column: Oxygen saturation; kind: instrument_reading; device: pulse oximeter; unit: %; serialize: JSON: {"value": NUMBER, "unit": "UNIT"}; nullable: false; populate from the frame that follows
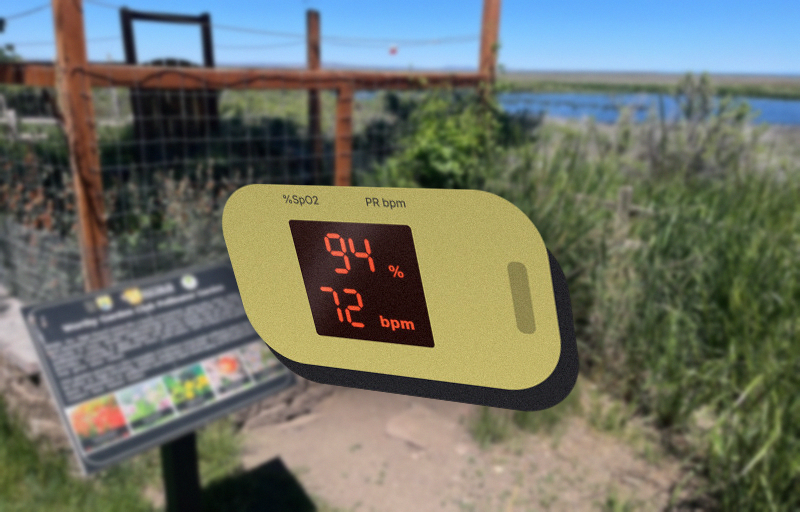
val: {"value": 94, "unit": "%"}
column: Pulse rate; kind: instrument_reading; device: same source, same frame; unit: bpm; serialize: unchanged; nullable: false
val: {"value": 72, "unit": "bpm"}
